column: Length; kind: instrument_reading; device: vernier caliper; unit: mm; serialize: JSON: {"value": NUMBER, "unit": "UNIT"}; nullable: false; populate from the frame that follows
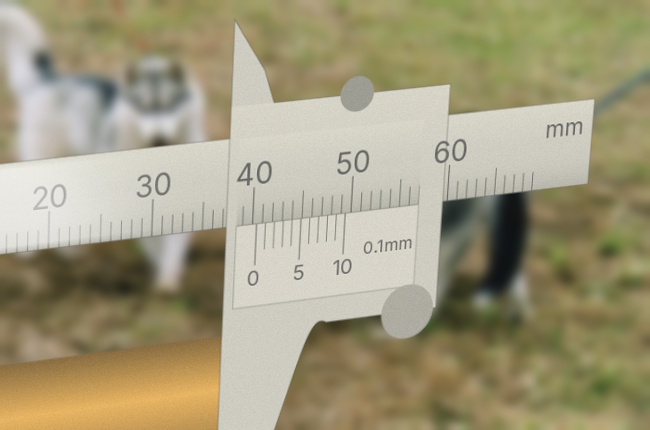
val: {"value": 40.4, "unit": "mm"}
